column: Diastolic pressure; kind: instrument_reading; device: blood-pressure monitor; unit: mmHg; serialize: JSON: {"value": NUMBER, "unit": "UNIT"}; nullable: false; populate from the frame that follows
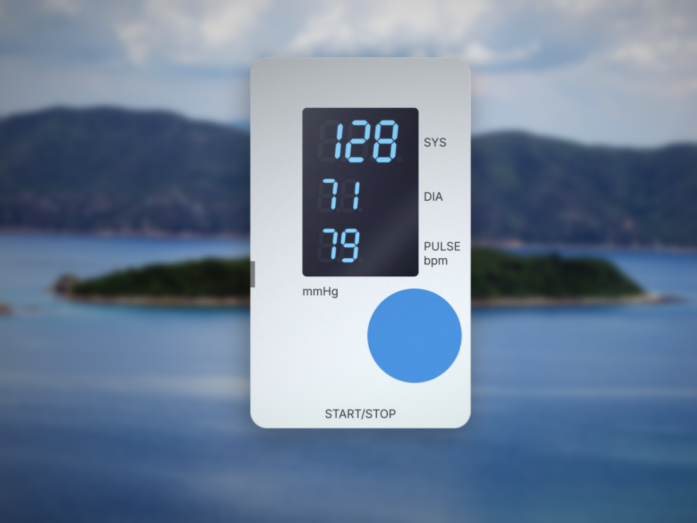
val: {"value": 71, "unit": "mmHg"}
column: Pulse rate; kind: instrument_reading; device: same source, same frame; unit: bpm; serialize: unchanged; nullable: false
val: {"value": 79, "unit": "bpm"}
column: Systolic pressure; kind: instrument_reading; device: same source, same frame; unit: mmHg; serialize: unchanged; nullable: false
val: {"value": 128, "unit": "mmHg"}
